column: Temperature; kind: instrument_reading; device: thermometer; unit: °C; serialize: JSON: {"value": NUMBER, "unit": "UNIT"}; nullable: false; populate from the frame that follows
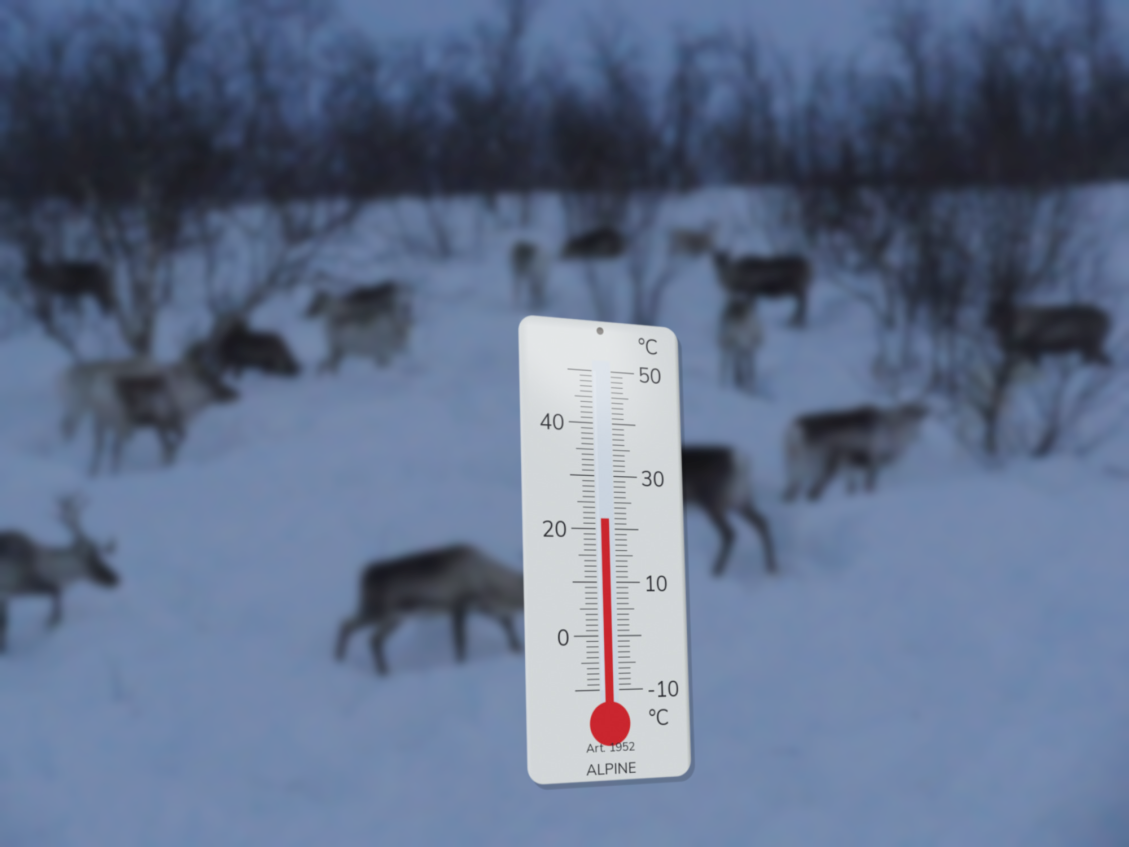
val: {"value": 22, "unit": "°C"}
